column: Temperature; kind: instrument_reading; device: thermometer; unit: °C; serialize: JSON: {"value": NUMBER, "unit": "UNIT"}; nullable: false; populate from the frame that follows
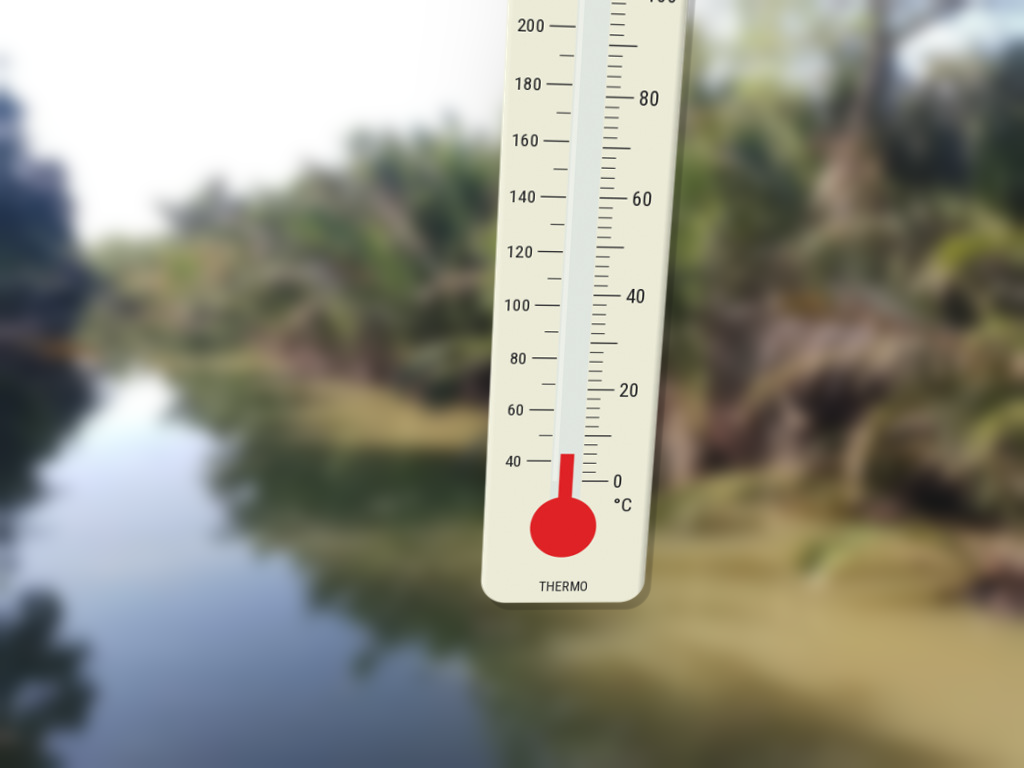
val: {"value": 6, "unit": "°C"}
